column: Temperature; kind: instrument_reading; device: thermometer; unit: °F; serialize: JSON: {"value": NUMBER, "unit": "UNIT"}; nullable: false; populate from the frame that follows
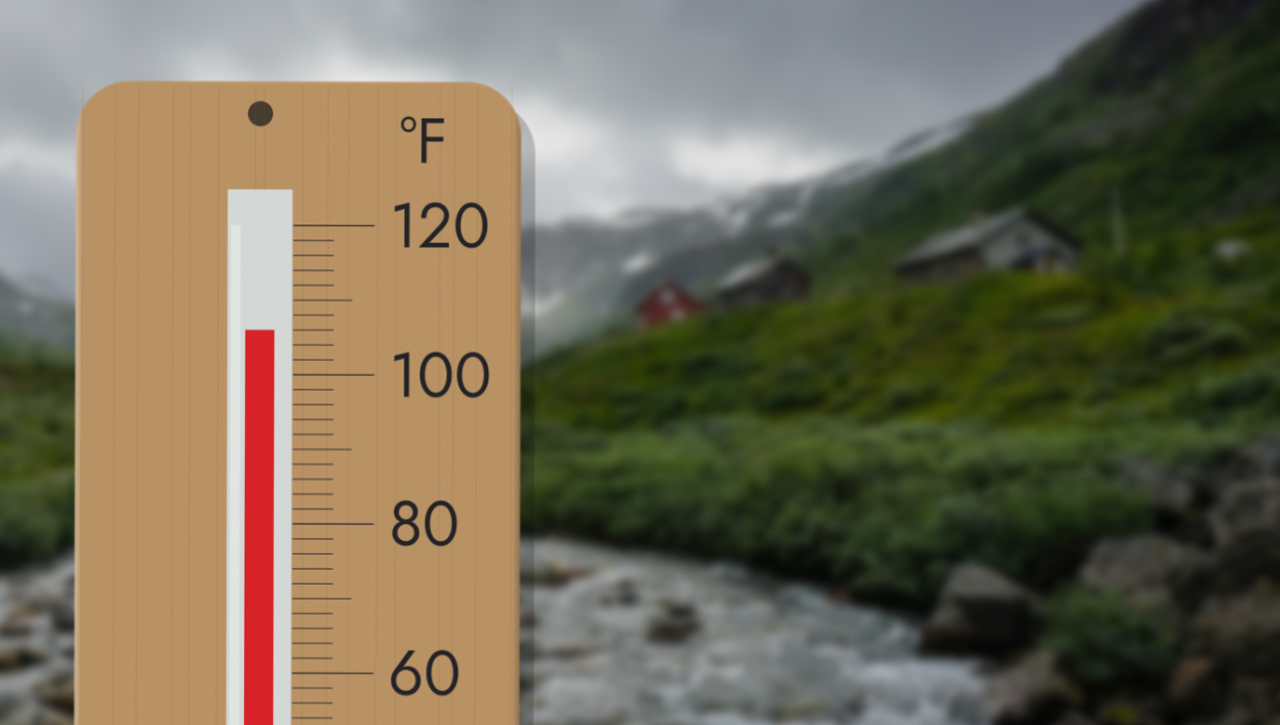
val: {"value": 106, "unit": "°F"}
